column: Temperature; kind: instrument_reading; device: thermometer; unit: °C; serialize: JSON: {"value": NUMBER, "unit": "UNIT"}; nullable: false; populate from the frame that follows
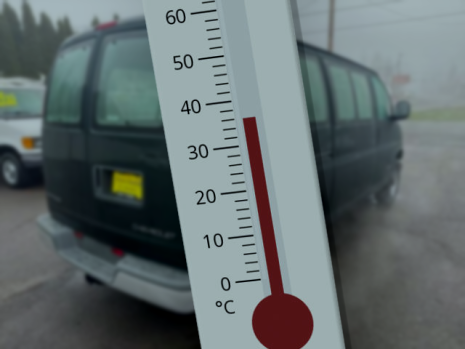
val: {"value": 36, "unit": "°C"}
